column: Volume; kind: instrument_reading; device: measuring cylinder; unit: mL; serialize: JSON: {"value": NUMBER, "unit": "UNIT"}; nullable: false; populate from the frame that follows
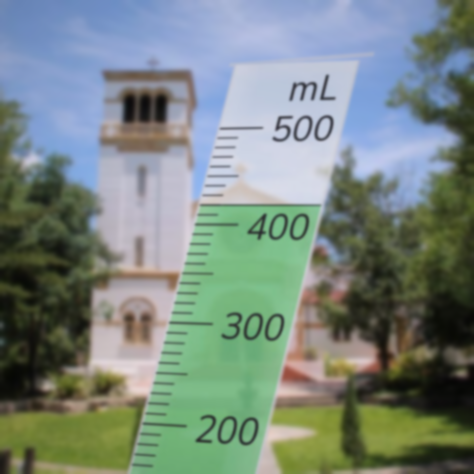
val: {"value": 420, "unit": "mL"}
